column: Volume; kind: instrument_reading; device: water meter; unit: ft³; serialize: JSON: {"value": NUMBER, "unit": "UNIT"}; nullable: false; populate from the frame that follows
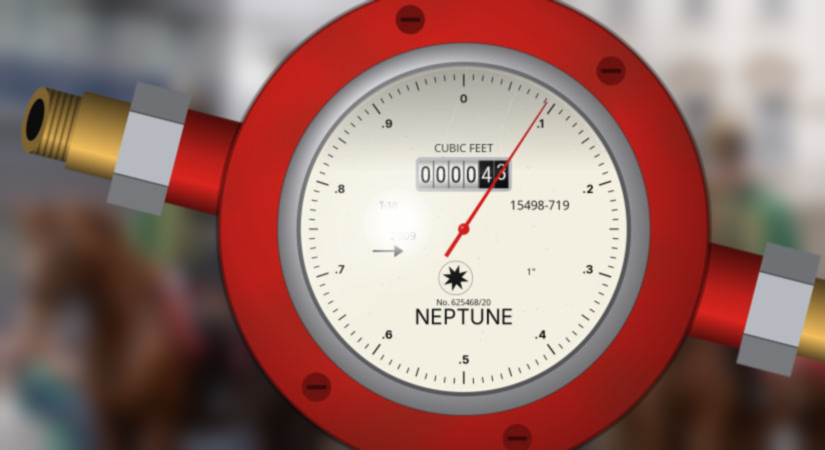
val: {"value": 43.09, "unit": "ft³"}
